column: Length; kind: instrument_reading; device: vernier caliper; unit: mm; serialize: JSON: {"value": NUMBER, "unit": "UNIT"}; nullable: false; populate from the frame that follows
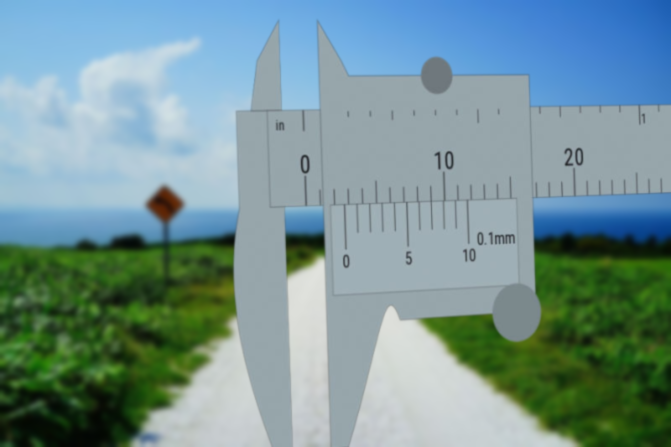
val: {"value": 2.7, "unit": "mm"}
